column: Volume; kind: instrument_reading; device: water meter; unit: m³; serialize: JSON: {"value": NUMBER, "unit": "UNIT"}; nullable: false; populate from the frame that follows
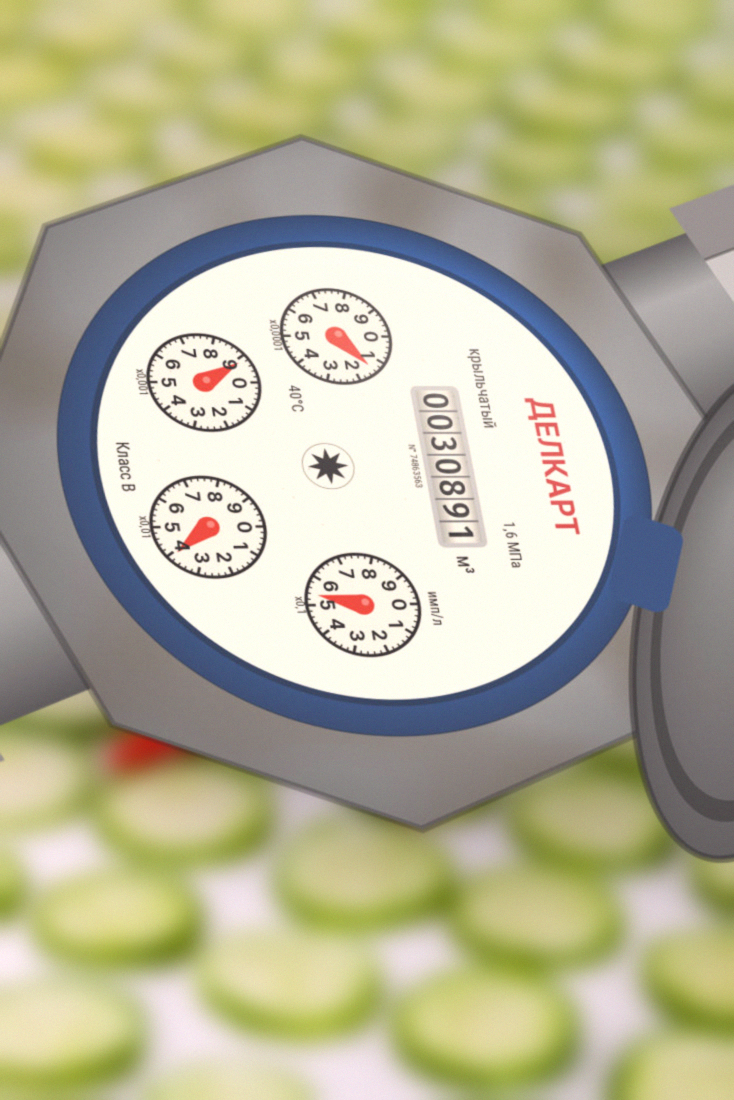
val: {"value": 30891.5391, "unit": "m³"}
